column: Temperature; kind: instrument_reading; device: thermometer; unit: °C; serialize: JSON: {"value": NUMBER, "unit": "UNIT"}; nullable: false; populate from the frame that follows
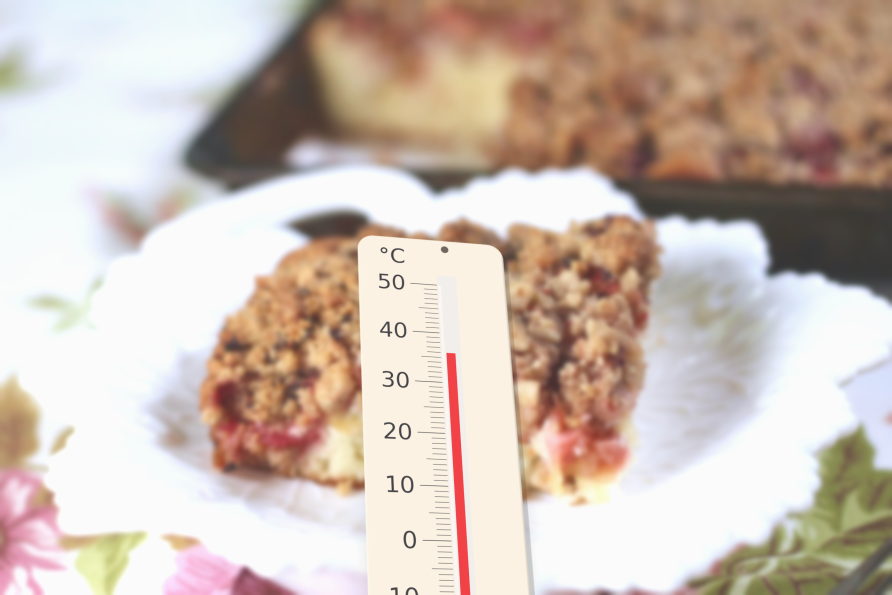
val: {"value": 36, "unit": "°C"}
